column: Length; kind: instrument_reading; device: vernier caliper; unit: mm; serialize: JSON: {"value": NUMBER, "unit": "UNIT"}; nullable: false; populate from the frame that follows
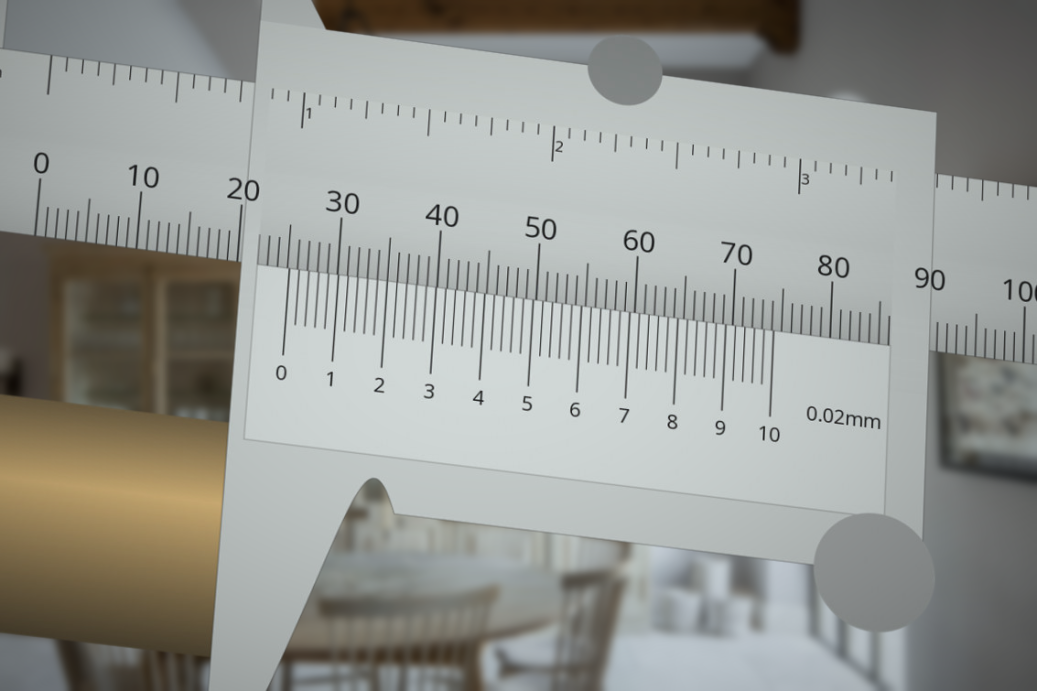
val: {"value": 25.2, "unit": "mm"}
